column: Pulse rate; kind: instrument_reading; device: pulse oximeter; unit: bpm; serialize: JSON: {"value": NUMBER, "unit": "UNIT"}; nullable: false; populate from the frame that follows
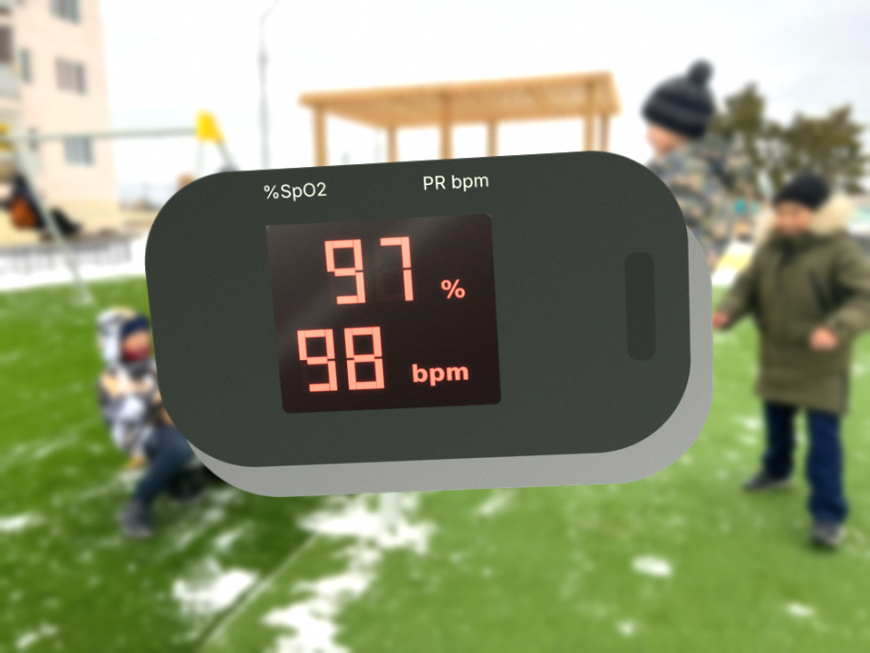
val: {"value": 98, "unit": "bpm"}
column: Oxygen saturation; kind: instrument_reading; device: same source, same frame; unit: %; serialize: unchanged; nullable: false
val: {"value": 97, "unit": "%"}
